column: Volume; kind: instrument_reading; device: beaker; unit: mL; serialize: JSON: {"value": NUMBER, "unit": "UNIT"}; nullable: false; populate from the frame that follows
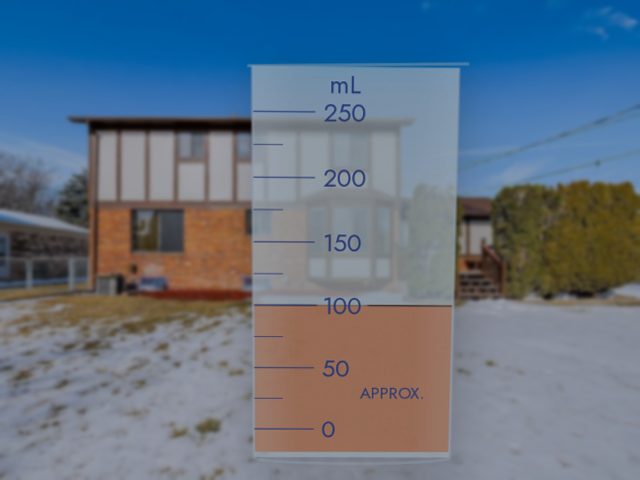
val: {"value": 100, "unit": "mL"}
